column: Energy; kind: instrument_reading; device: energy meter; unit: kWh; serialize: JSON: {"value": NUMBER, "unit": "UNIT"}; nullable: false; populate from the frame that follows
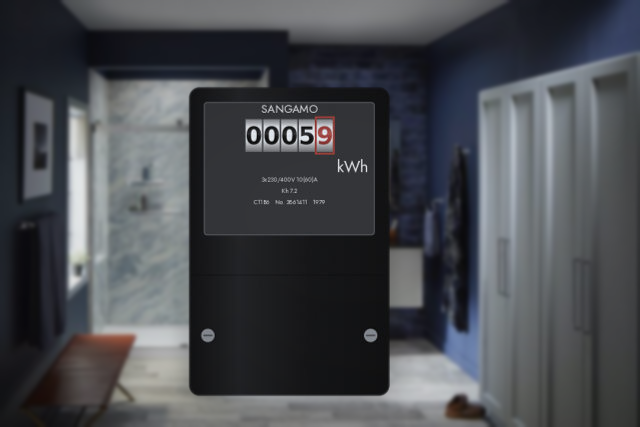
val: {"value": 5.9, "unit": "kWh"}
